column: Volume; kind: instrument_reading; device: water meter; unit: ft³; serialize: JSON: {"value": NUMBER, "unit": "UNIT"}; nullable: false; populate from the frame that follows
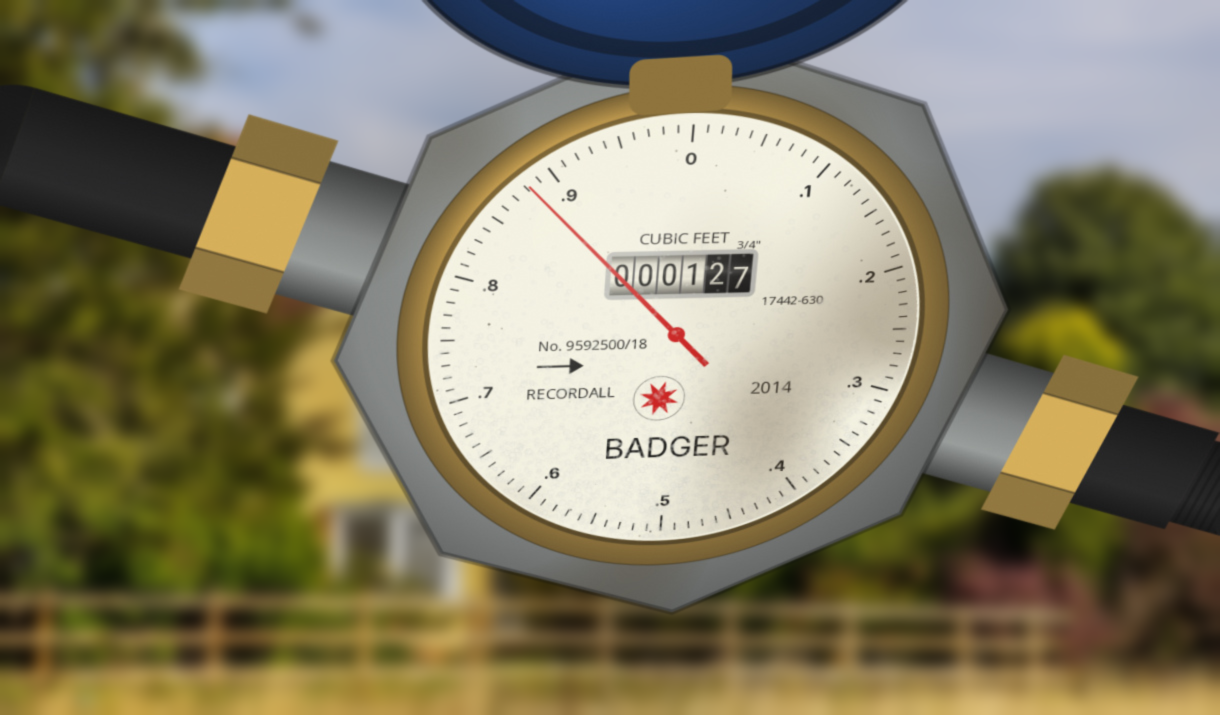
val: {"value": 126.88, "unit": "ft³"}
